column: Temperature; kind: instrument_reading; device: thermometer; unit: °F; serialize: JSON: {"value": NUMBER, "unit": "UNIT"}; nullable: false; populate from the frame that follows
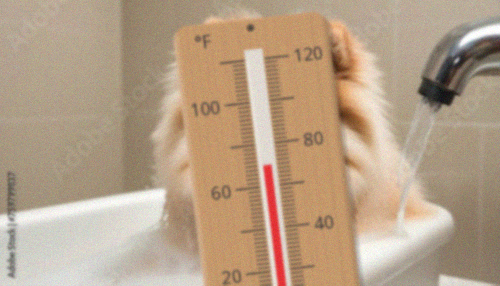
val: {"value": 70, "unit": "°F"}
